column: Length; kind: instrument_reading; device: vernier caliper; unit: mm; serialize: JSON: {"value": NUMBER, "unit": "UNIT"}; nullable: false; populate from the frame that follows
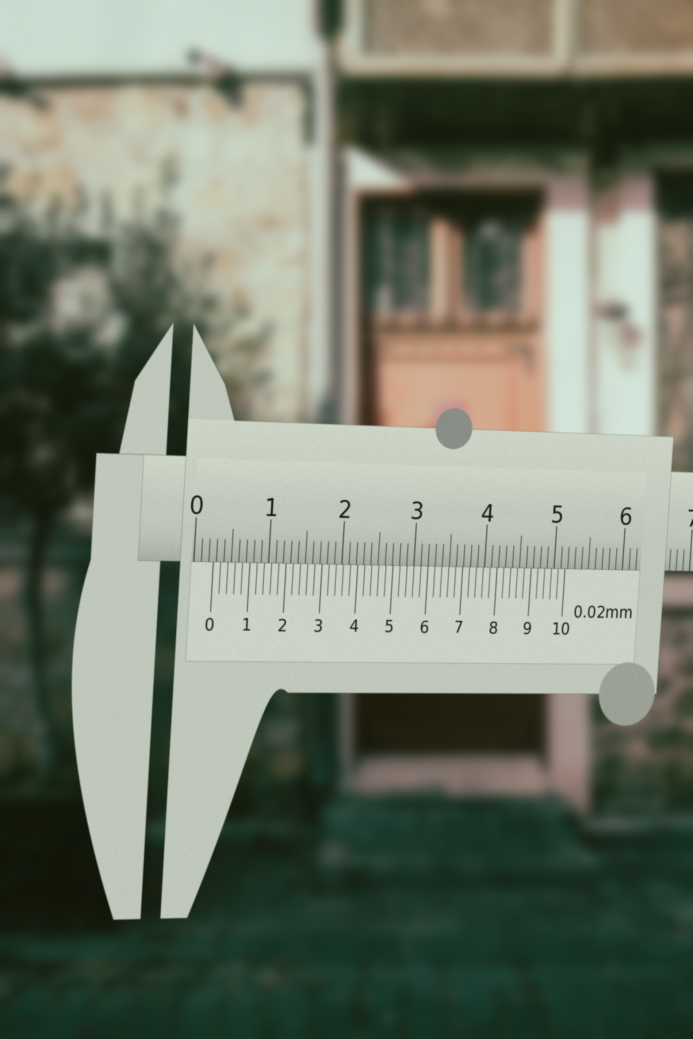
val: {"value": 2.6, "unit": "mm"}
